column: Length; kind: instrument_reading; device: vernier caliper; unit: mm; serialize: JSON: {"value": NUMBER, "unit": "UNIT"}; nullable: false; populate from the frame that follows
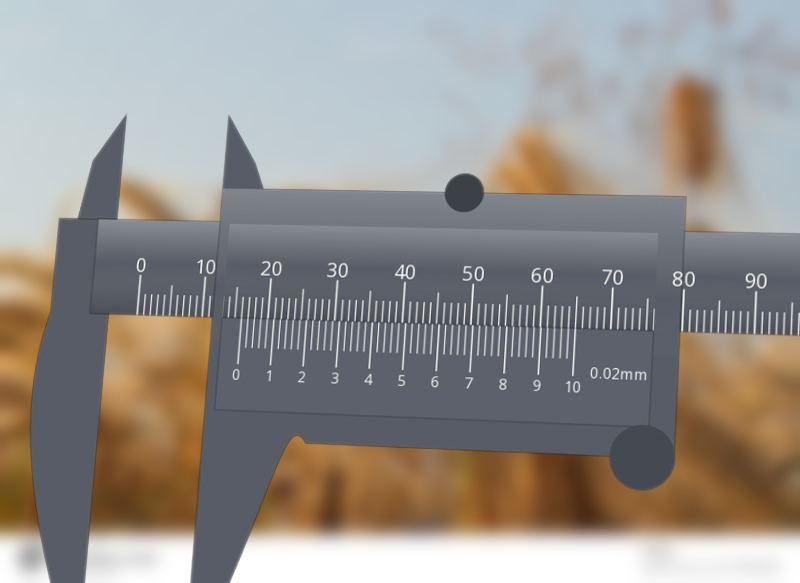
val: {"value": 16.0, "unit": "mm"}
